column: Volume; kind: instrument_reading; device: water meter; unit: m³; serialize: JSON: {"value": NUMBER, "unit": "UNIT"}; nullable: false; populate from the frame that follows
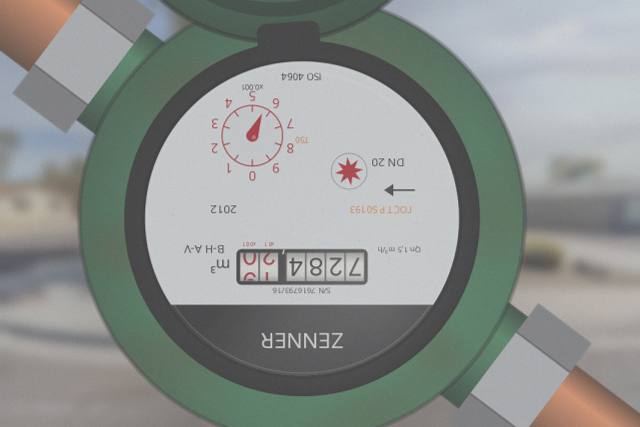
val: {"value": 7284.195, "unit": "m³"}
